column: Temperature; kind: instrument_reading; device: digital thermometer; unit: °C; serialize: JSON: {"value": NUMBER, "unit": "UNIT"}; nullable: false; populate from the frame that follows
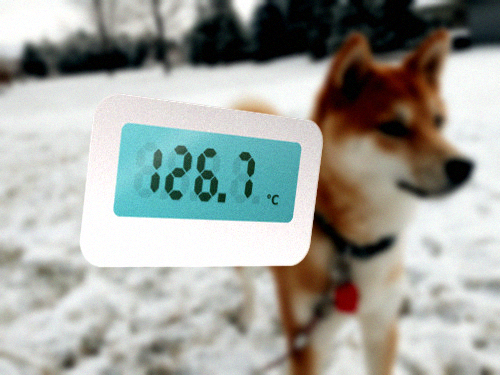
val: {"value": 126.7, "unit": "°C"}
